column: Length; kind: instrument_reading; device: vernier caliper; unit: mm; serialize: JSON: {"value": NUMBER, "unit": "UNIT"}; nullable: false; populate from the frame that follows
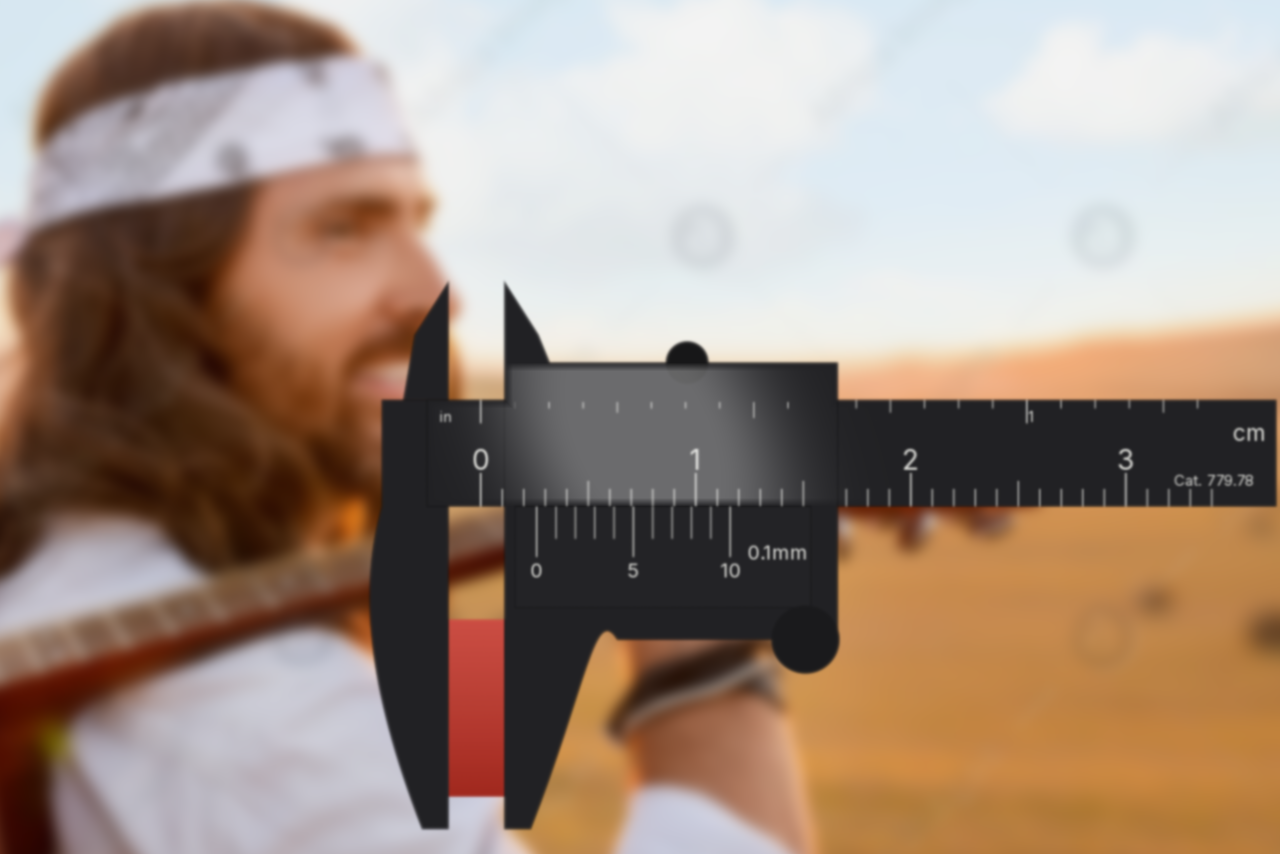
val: {"value": 2.6, "unit": "mm"}
